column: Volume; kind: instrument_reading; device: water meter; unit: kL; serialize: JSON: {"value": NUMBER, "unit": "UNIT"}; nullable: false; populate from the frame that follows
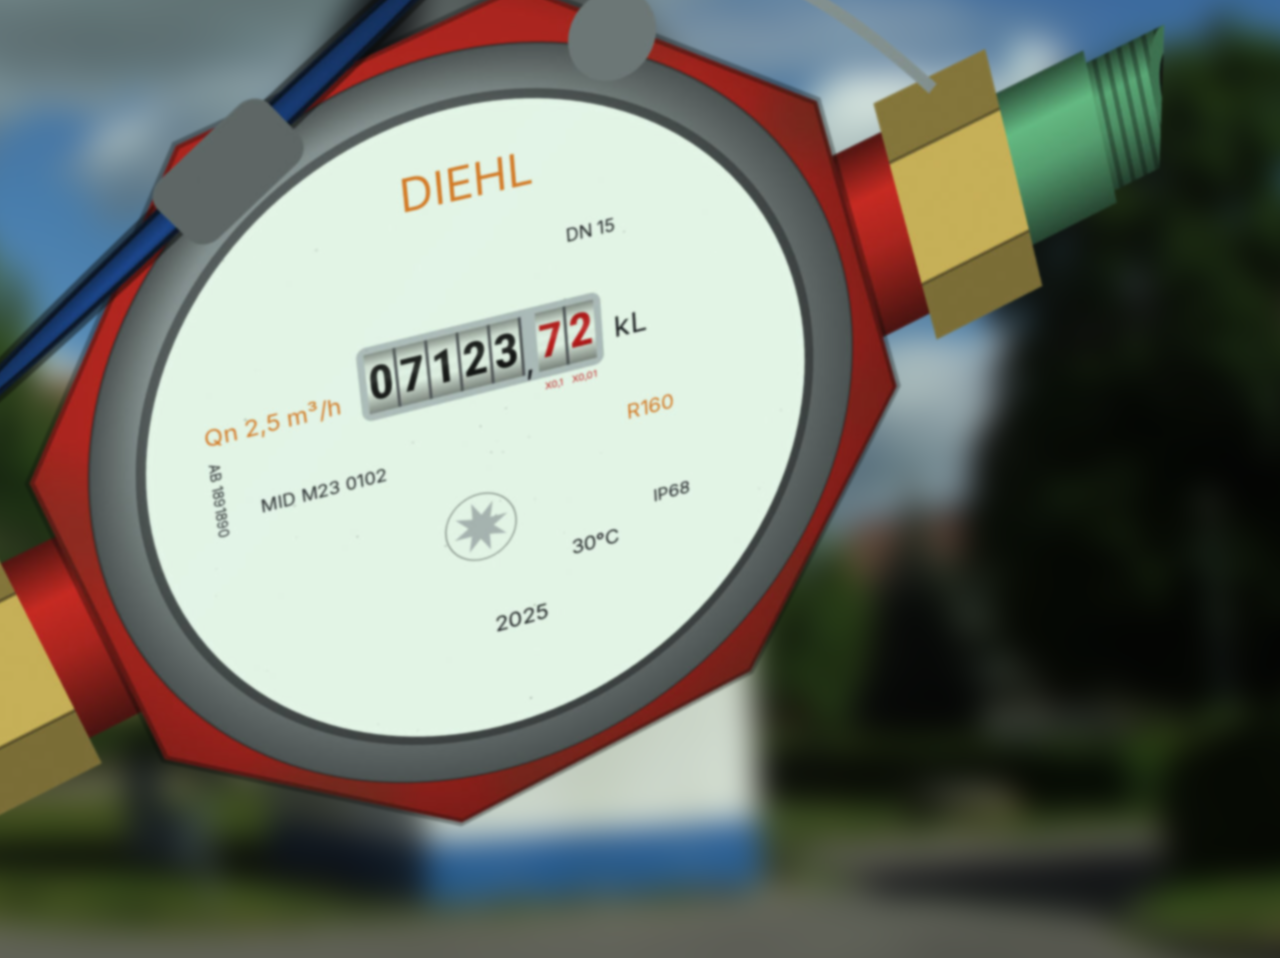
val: {"value": 7123.72, "unit": "kL"}
